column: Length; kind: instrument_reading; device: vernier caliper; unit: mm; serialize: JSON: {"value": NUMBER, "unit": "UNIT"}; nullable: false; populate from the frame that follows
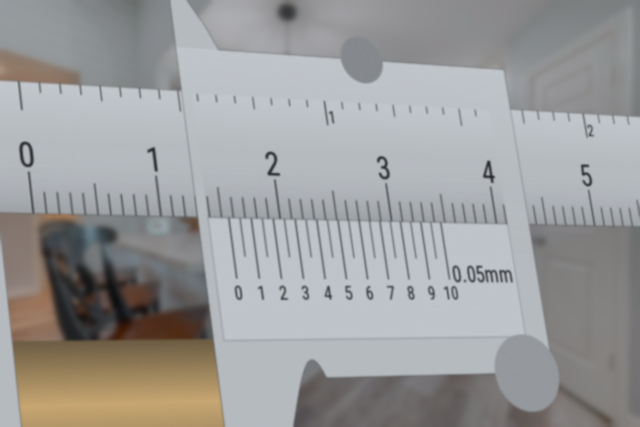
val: {"value": 15.6, "unit": "mm"}
